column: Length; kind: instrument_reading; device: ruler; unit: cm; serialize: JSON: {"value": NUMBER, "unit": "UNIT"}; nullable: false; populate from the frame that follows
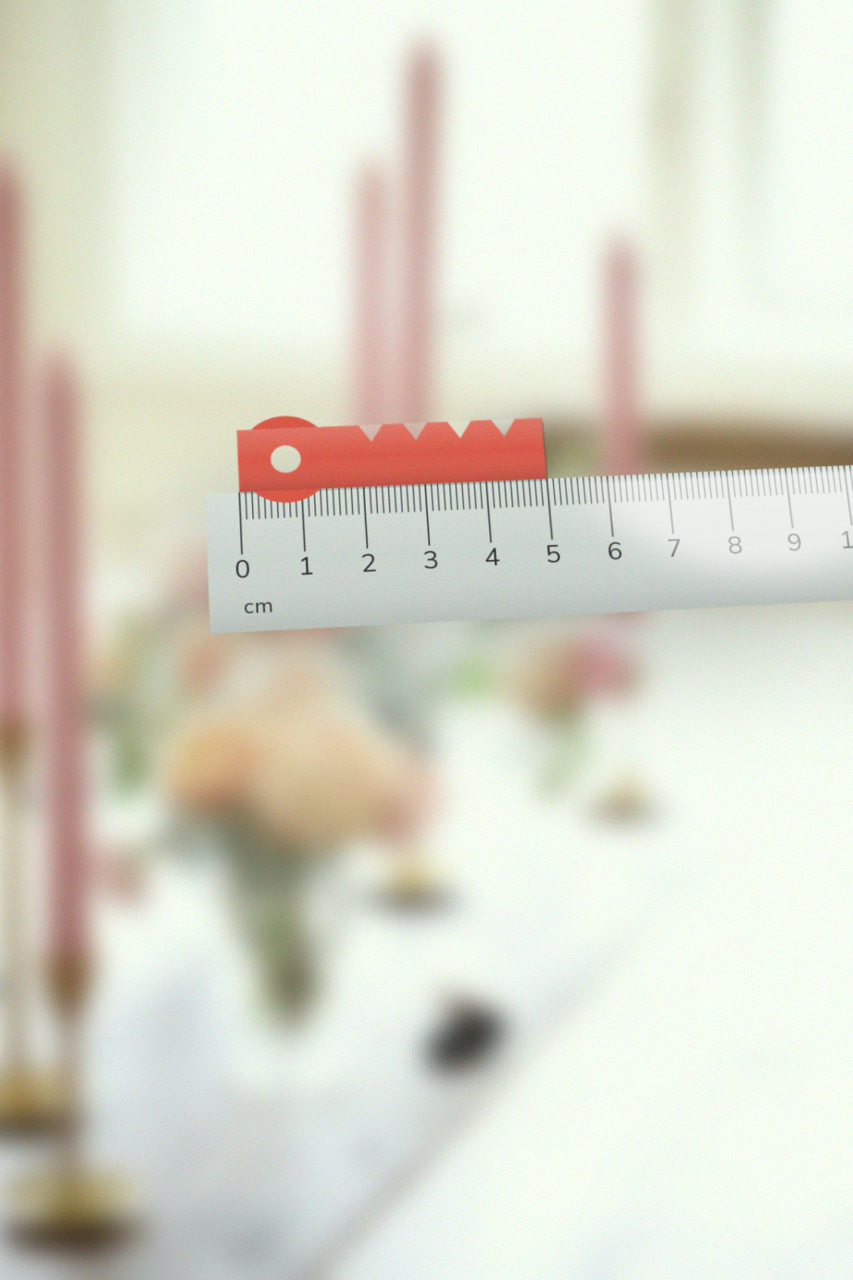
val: {"value": 5, "unit": "cm"}
